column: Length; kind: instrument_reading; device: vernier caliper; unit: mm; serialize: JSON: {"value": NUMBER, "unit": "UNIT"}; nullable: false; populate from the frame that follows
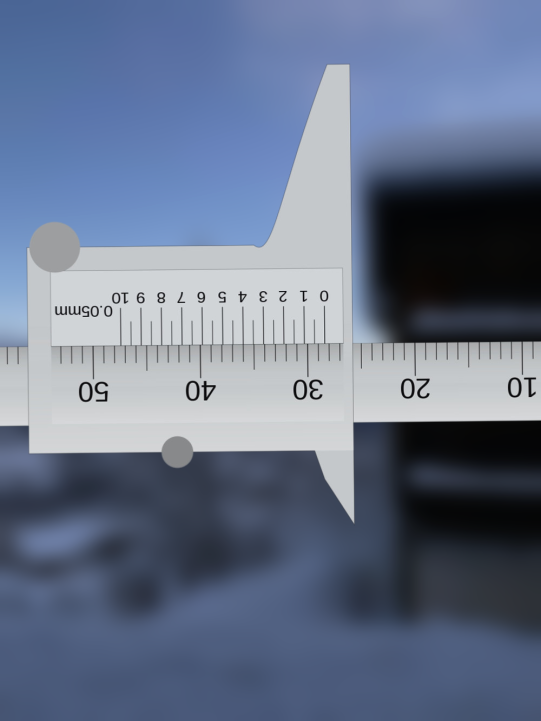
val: {"value": 28.4, "unit": "mm"}
